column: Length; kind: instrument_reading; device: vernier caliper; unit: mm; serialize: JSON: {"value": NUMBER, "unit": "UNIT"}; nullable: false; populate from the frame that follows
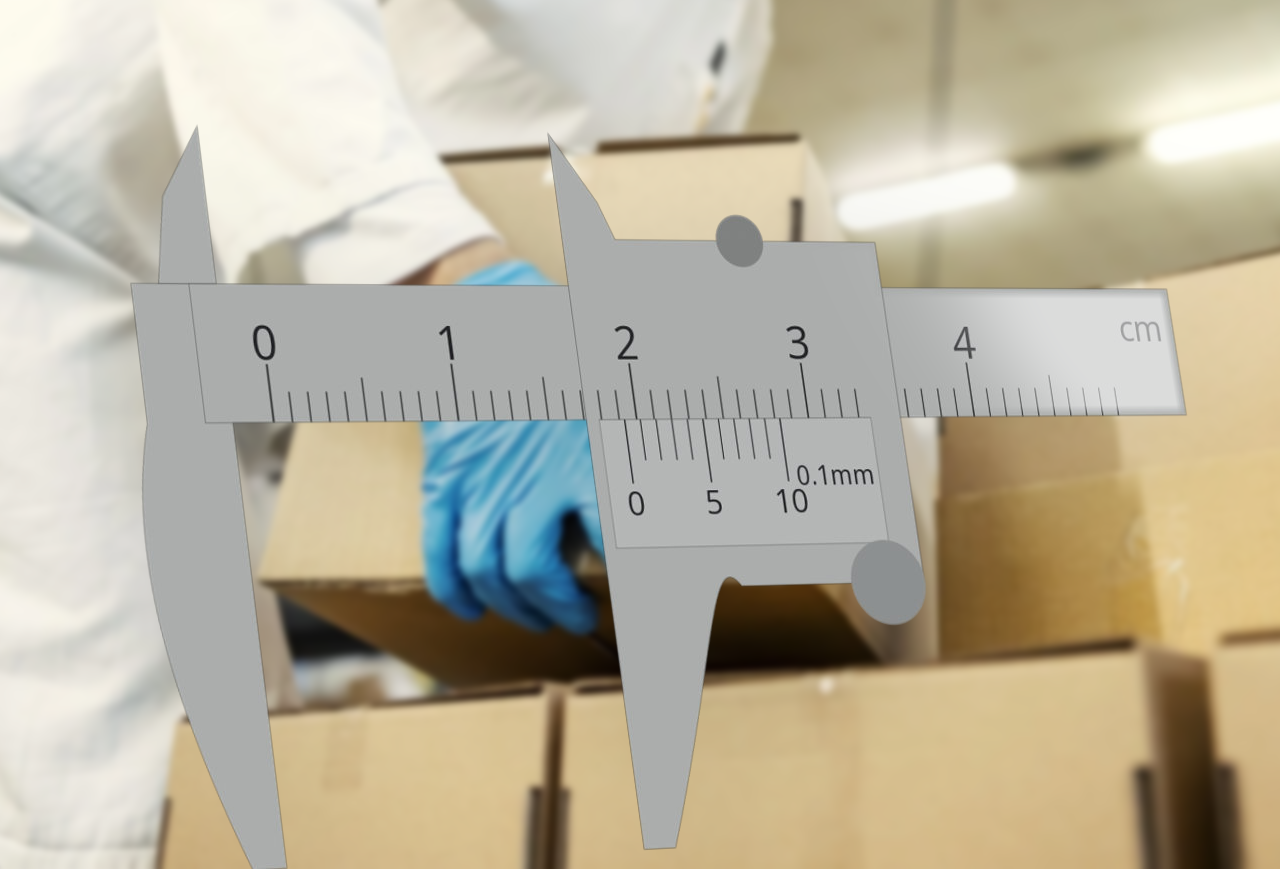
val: {"value": 19.3, "unit": "mm"}
